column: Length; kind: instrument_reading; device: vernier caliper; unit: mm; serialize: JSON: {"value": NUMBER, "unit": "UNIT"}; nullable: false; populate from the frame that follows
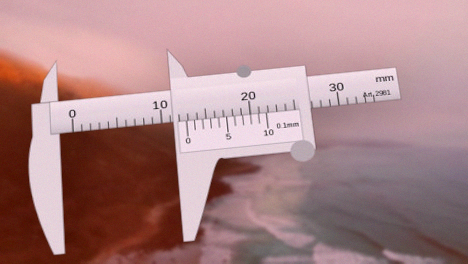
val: {"value": 12.8, "unit": "mm"}
